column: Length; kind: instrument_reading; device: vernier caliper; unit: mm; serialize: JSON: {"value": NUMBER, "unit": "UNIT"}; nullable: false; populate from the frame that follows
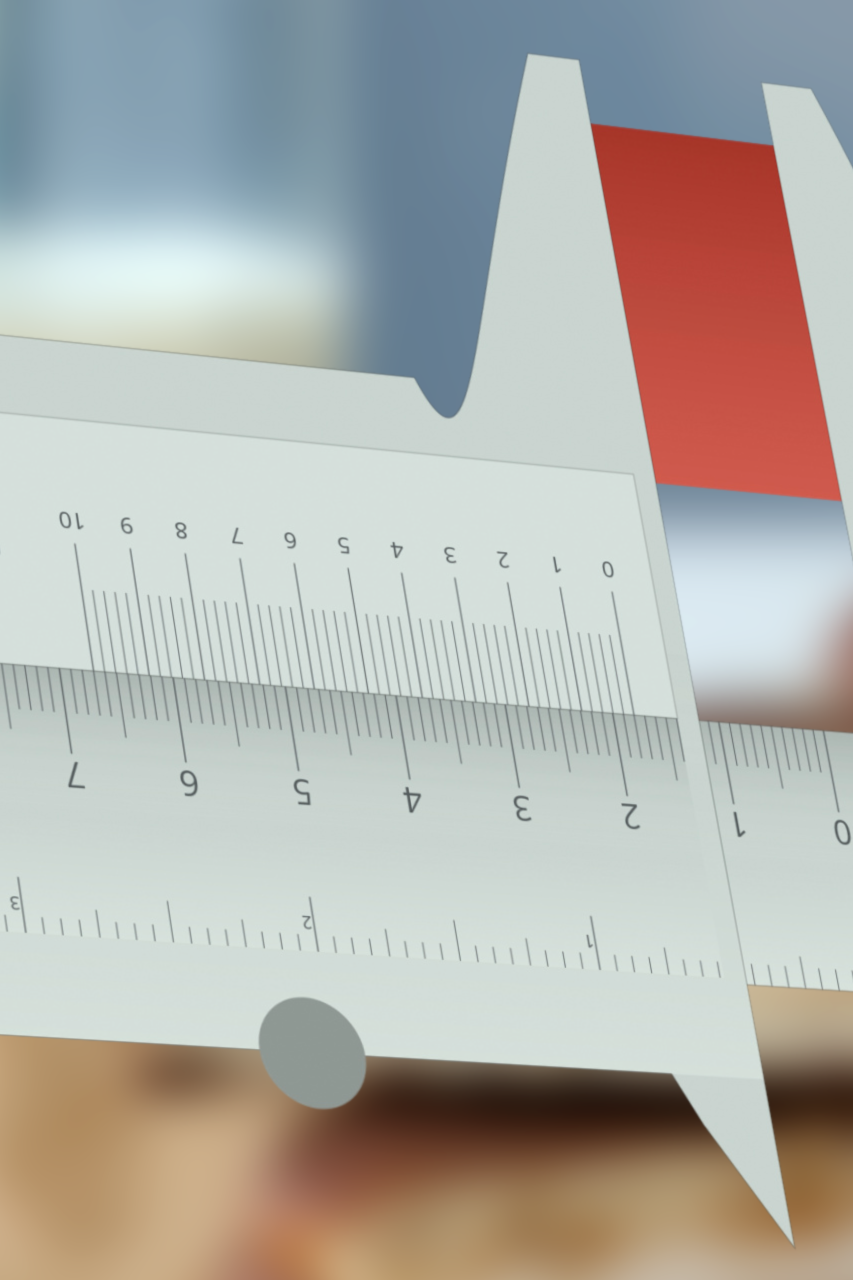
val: {"value": 18.0, "unit": "mm"}
